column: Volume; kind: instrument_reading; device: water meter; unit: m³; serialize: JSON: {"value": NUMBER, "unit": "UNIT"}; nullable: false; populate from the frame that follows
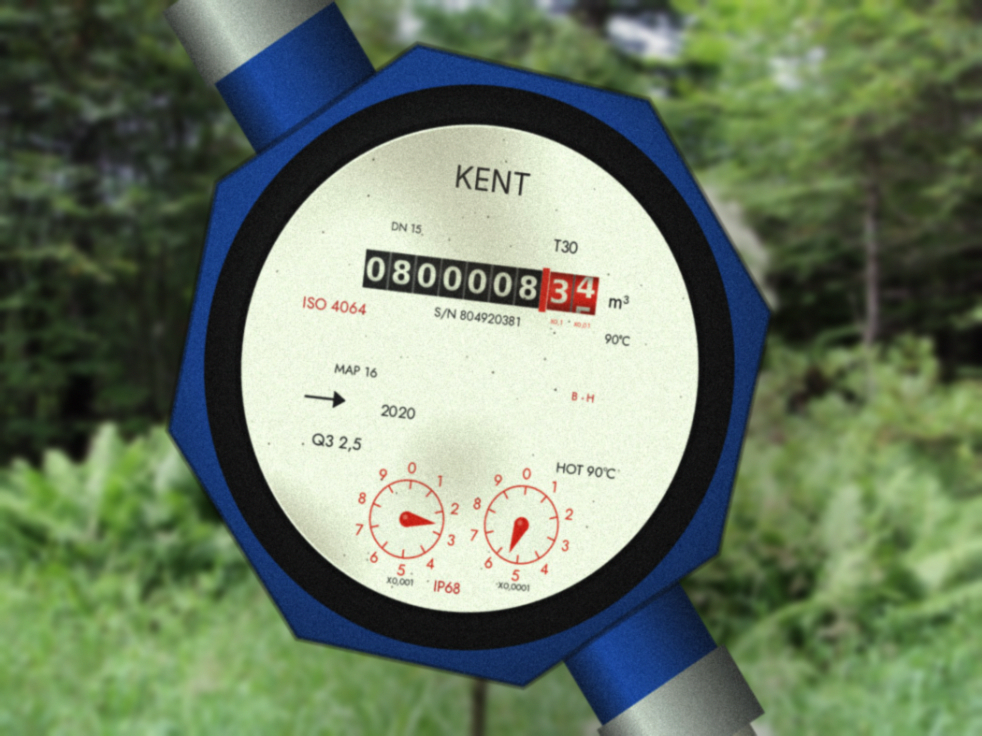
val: {"value": 800008.3425, "unit": "m³"}
